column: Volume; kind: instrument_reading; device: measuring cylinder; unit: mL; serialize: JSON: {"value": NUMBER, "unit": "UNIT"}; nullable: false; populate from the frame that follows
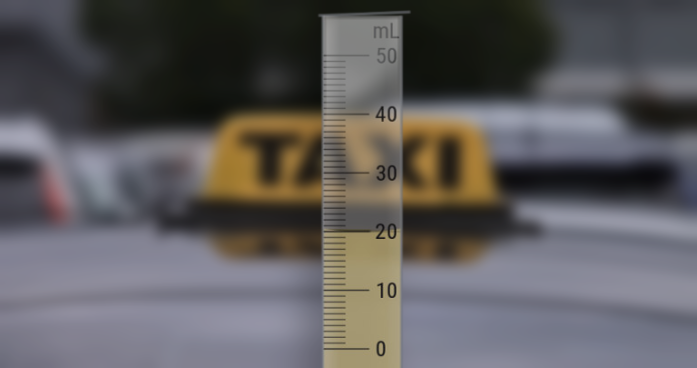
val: {"value": 20, "unit": "mL"}
